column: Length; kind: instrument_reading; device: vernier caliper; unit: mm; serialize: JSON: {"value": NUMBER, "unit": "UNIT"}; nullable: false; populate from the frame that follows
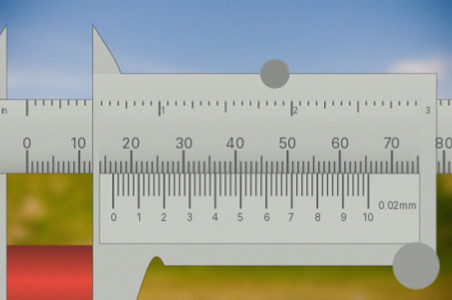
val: {"value": 16.5, "unit": "mm"}
